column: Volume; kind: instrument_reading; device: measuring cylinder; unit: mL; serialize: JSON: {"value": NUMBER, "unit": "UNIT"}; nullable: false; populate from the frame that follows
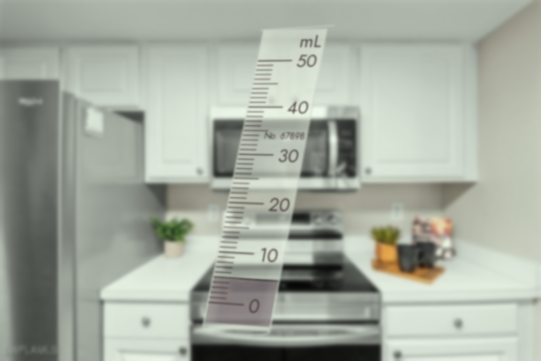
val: {"value": 5, "unit": "mL"}
